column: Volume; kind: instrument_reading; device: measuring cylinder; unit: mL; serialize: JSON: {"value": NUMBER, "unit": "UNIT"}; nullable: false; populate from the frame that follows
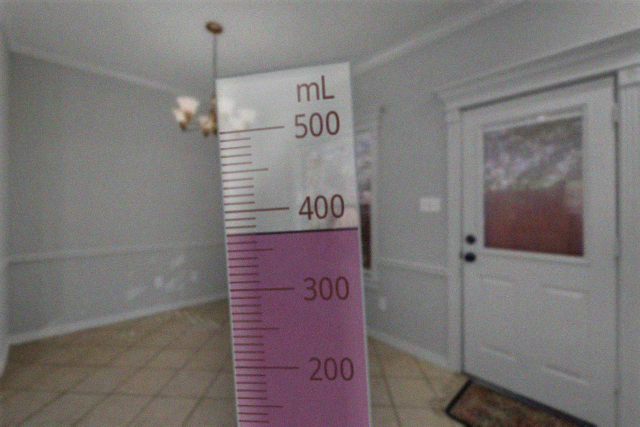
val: {"value": 370, "unit": "mL"}
